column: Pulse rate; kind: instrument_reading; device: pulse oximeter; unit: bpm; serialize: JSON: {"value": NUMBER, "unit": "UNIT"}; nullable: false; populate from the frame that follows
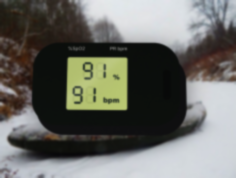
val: {"value": 91, "unit": "bpm"}
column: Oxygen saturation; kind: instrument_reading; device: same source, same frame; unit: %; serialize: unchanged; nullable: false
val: {"value": 91, "unit": "%"}
